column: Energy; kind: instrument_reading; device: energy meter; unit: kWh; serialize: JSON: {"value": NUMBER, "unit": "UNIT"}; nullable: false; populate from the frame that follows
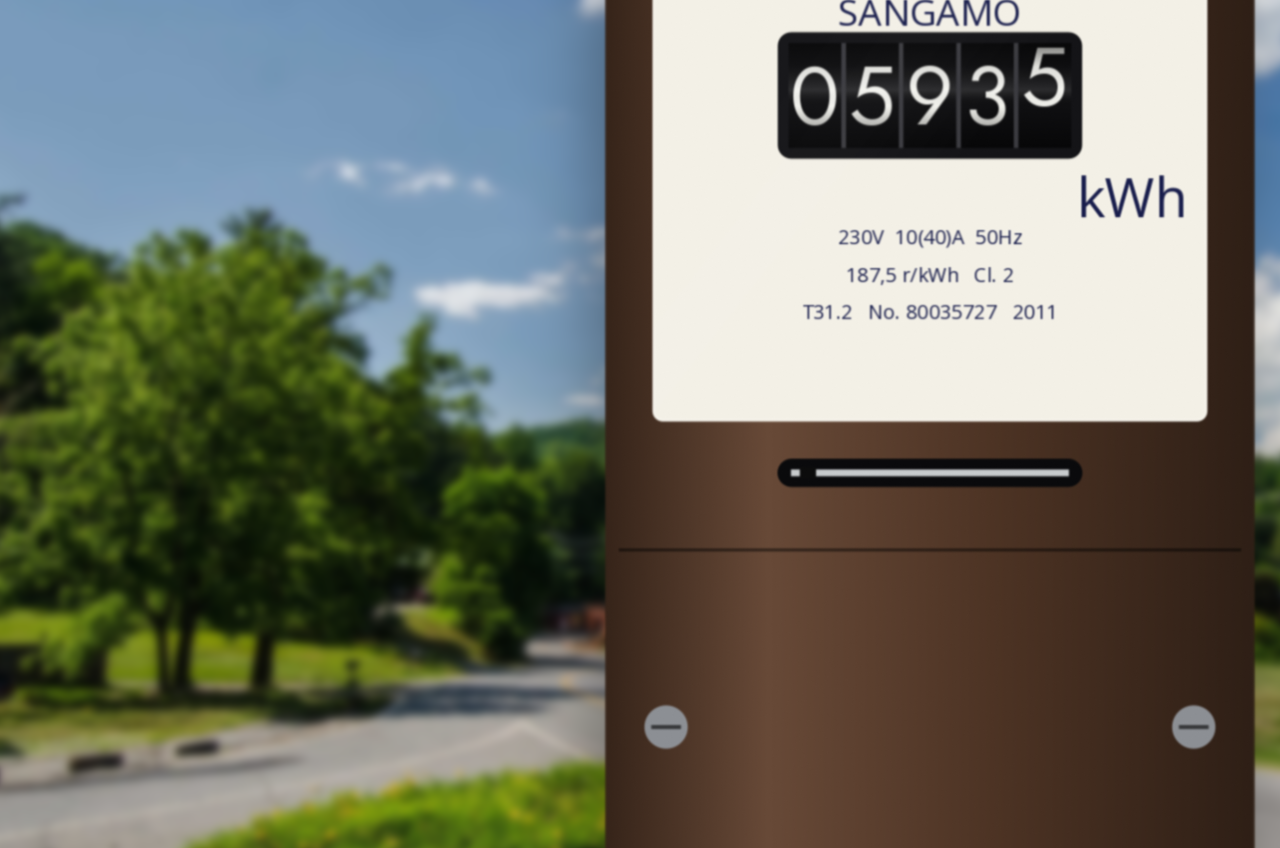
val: {"value": 5935, "unit": "kWh"}
